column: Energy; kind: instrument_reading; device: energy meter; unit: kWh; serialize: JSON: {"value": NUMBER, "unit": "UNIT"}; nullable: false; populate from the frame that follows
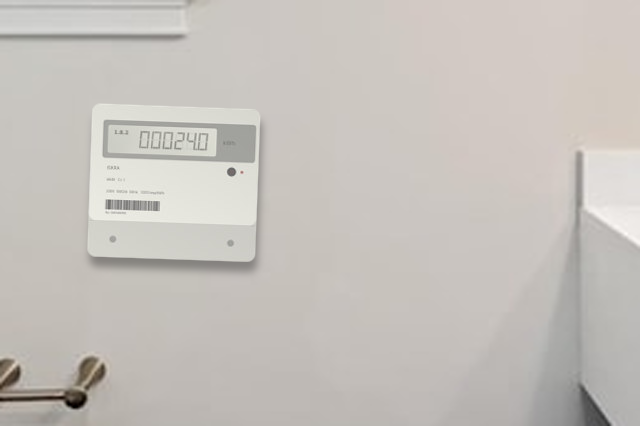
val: {"value": 24.0, "unit": "kWh"}
